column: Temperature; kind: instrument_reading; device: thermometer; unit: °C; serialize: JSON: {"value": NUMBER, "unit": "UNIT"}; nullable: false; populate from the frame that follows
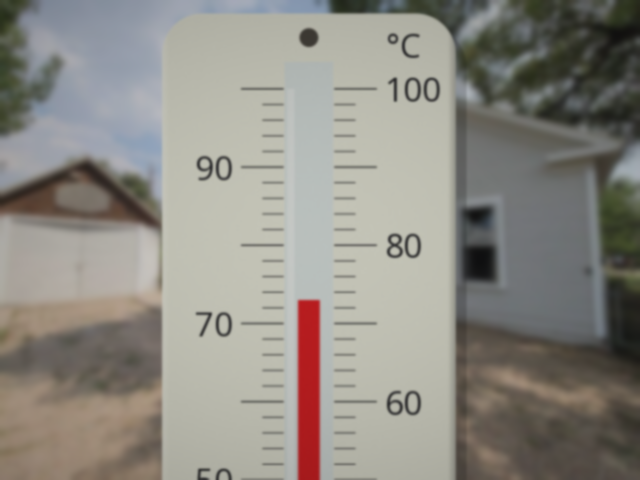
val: {"value": 73, "unit": "°C"}
